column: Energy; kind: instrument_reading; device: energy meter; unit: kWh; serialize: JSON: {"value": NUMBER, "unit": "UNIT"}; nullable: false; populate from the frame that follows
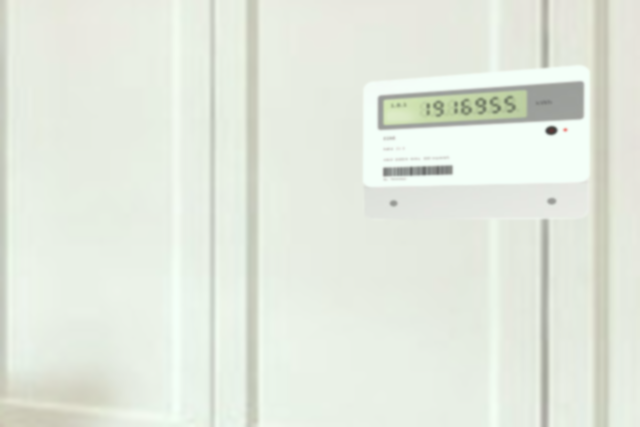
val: {"value": 1916955, "unit": "kWh"}
